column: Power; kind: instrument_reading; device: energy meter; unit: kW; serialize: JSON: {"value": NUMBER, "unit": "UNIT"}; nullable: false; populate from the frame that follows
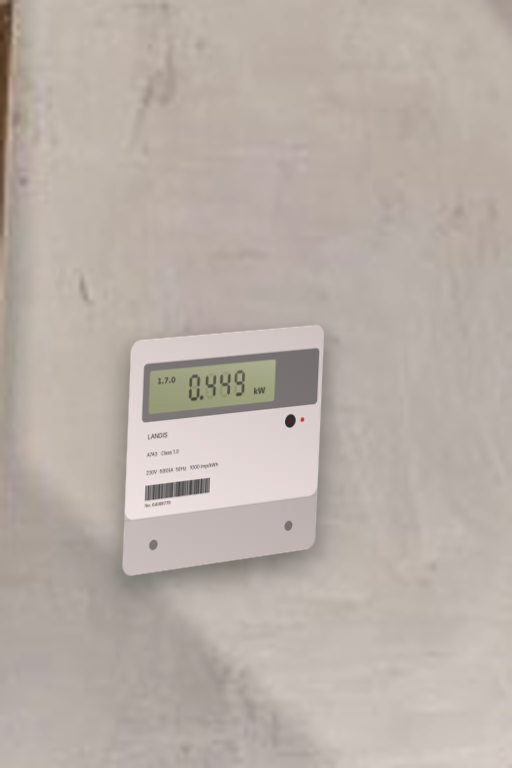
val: {"value": 0.449, "unit": "kW"}
